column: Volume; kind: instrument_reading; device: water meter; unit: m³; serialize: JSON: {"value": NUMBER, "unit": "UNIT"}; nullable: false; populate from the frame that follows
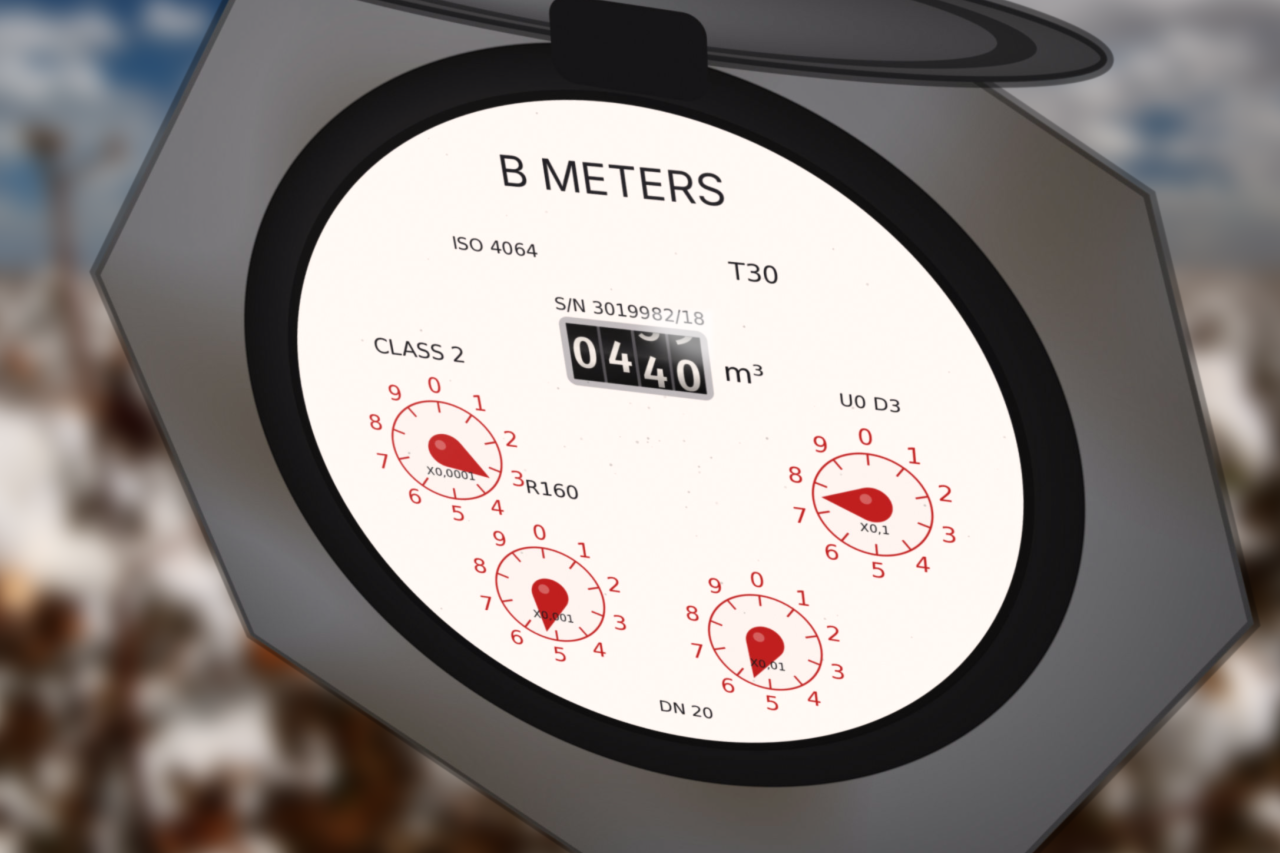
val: {"value": 439.7553, "unit": "m³"}
